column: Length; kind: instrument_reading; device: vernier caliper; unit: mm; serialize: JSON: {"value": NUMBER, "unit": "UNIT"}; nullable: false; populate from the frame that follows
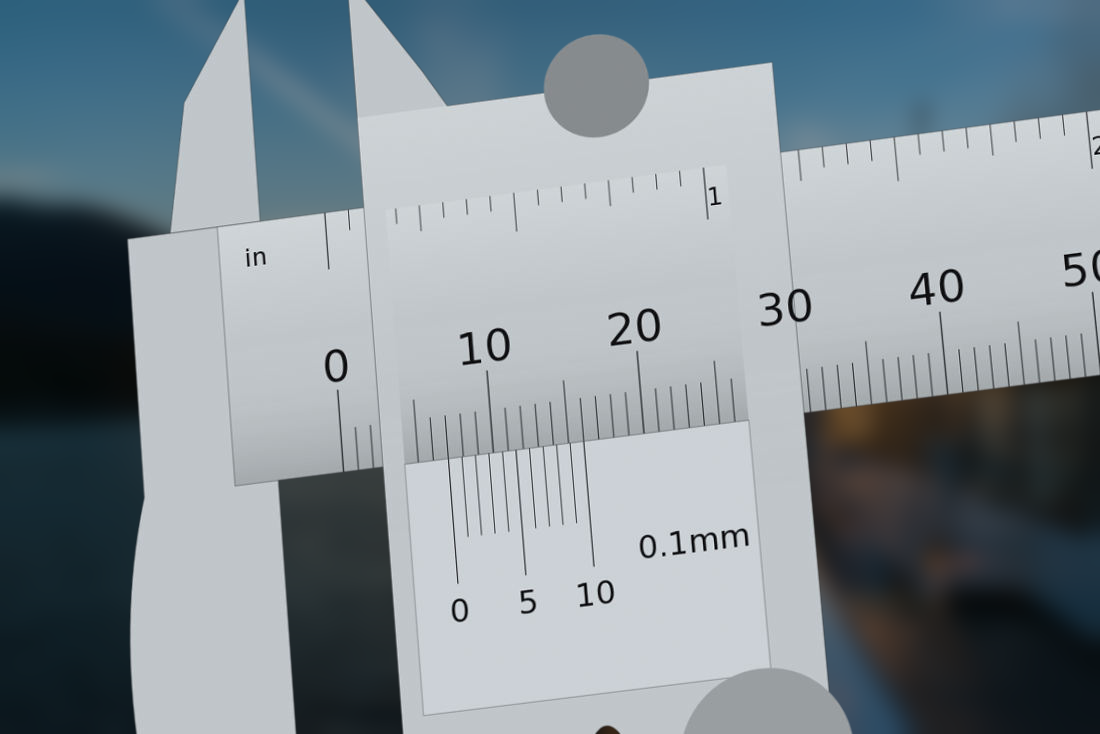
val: {"value": 7.0, "unit": "mm"}
